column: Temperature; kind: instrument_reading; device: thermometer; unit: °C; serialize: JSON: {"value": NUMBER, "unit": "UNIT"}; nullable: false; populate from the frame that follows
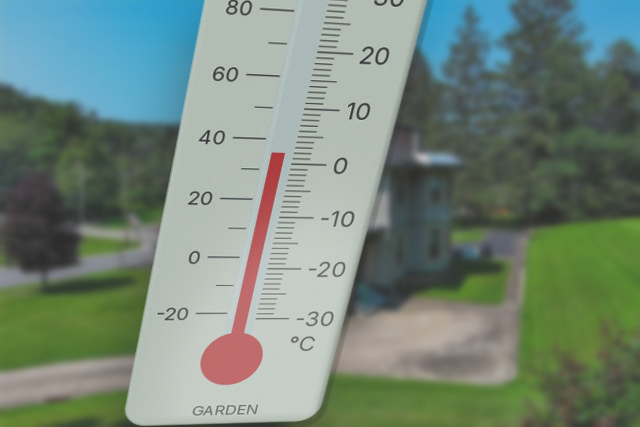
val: {"value": 2, "unit": "°C"}
